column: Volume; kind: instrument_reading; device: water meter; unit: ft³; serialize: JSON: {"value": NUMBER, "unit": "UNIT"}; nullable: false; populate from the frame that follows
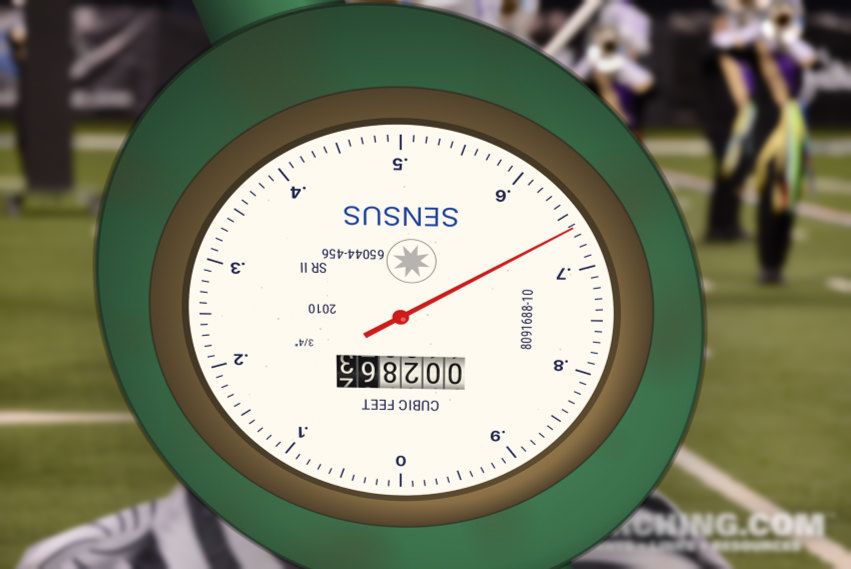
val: {"value": 2862.66, "unit": "ft³"}
